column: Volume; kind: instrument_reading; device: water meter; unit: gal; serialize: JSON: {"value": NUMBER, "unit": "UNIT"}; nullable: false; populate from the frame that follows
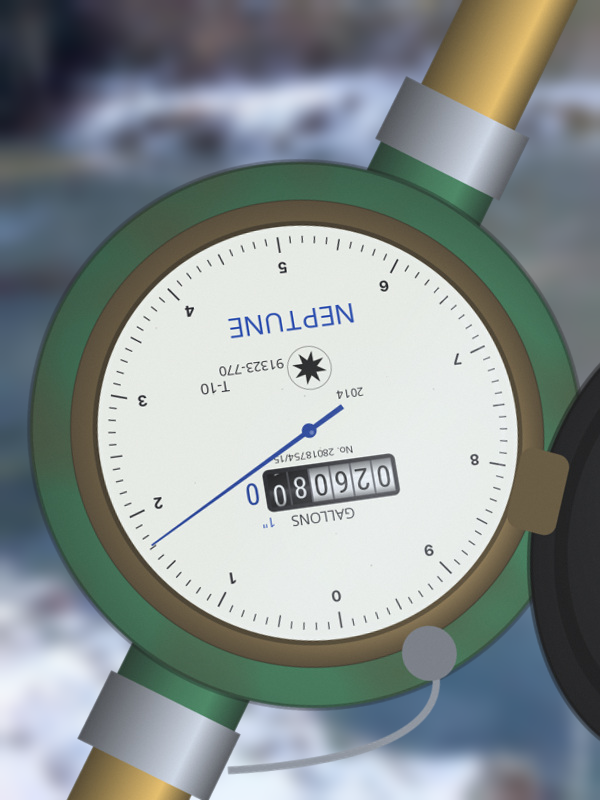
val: {"value": 260801.7, "unit": "gal"}
